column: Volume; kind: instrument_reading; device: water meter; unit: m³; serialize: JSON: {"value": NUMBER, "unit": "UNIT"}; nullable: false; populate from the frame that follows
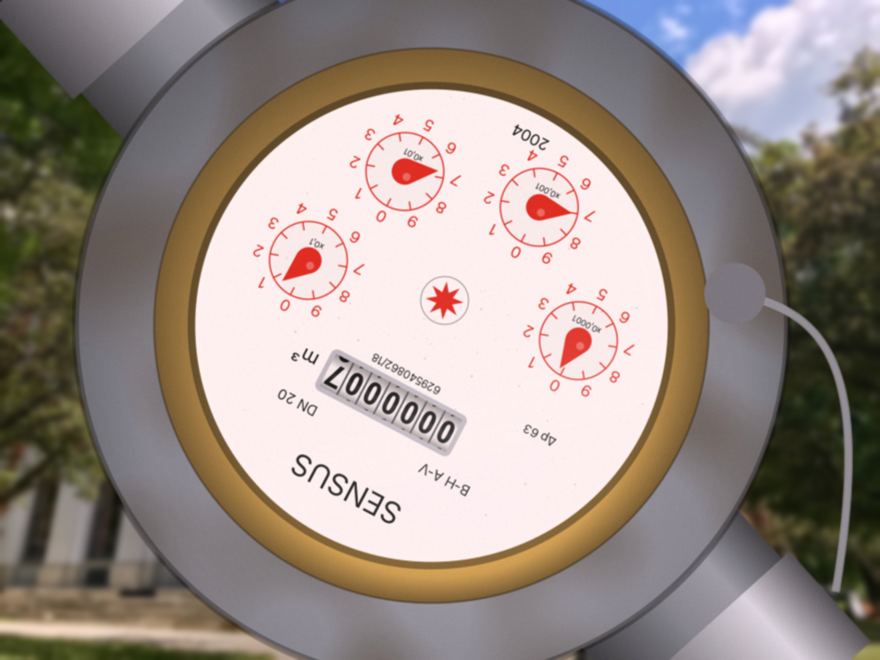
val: {"value": 7.0670, "unit": "m³"}
